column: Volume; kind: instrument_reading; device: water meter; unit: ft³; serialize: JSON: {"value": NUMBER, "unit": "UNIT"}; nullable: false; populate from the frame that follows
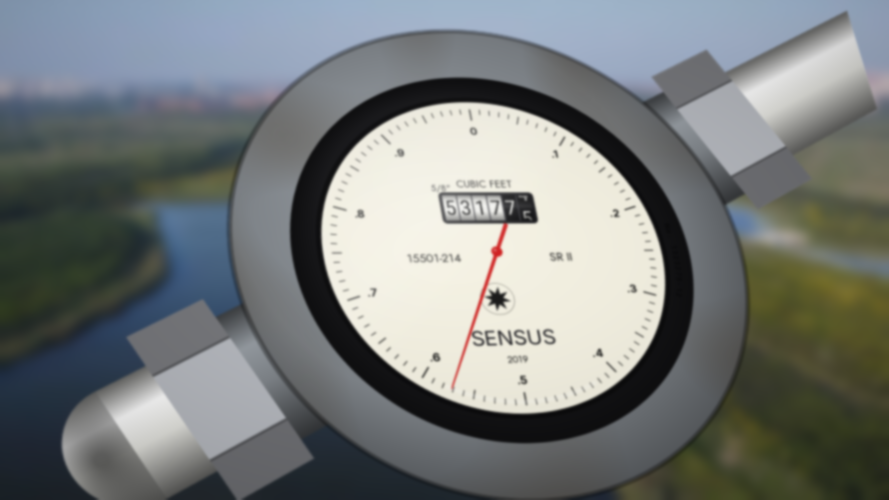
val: {"value": 531774.57, "unit": "ft³"}
